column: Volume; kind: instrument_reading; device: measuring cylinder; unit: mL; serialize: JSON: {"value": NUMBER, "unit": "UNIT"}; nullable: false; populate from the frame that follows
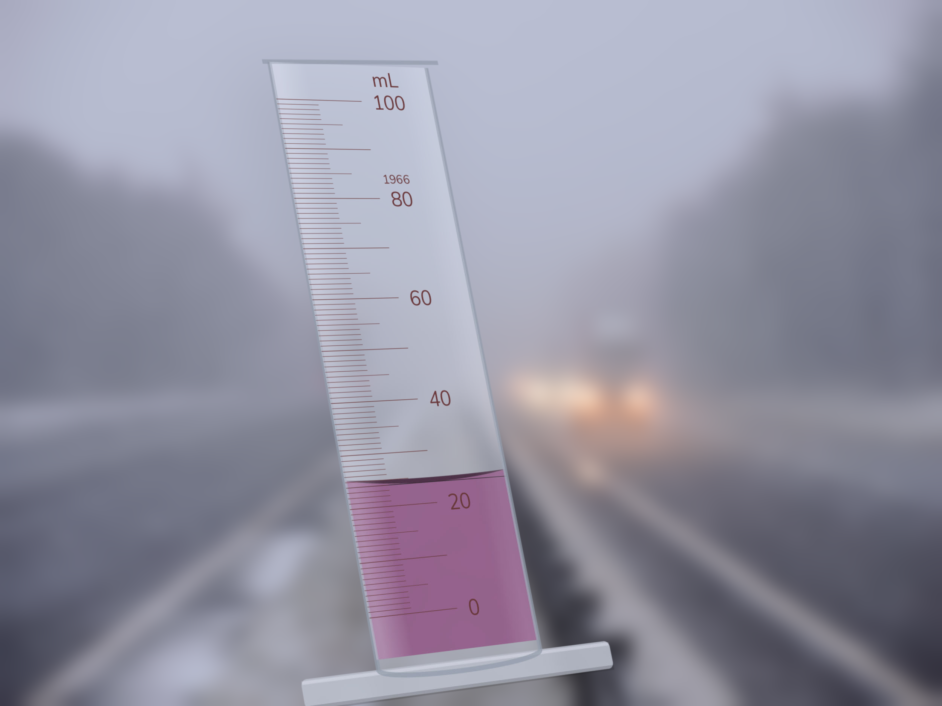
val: {"value": 24, "unit": "mL"}
